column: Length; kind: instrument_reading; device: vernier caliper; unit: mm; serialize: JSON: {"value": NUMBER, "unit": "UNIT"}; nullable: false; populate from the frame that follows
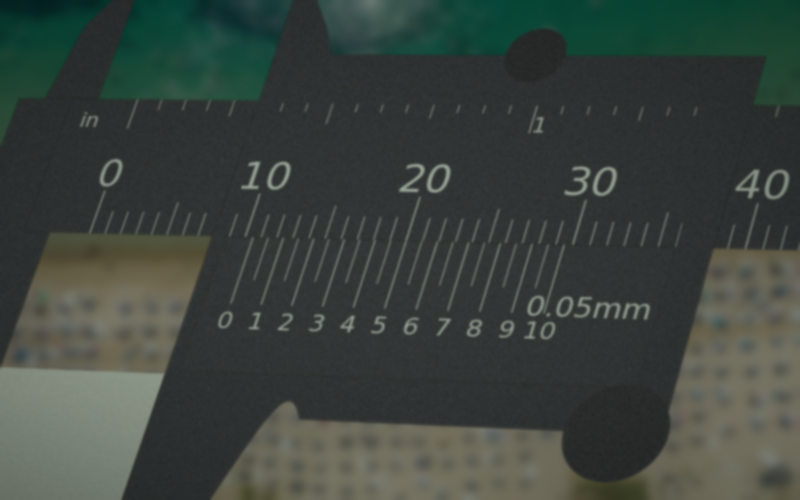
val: {"value": 10.5, "unit": "mm"}
